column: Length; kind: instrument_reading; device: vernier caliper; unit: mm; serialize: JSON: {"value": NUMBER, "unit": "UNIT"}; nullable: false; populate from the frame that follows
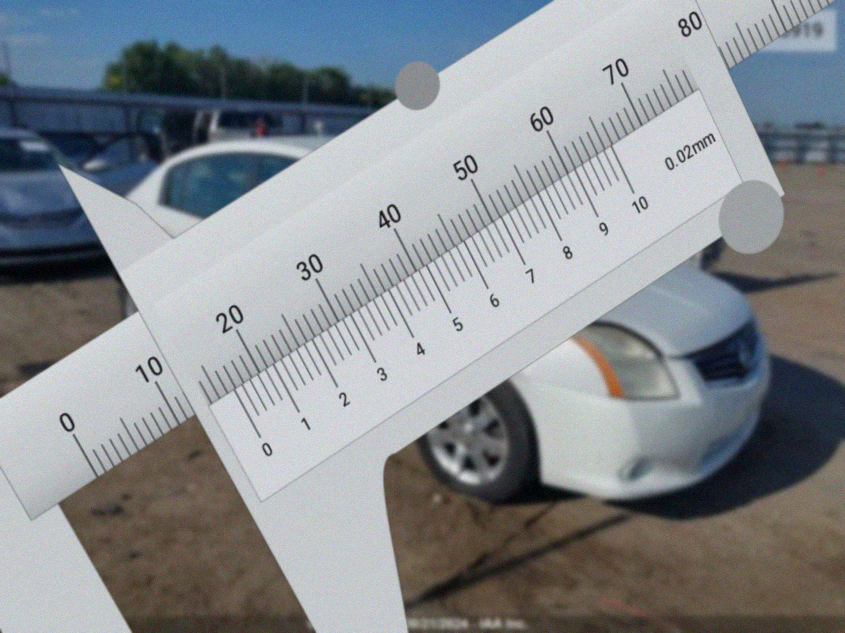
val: {"value": 16.8, "unit": "mm"}
